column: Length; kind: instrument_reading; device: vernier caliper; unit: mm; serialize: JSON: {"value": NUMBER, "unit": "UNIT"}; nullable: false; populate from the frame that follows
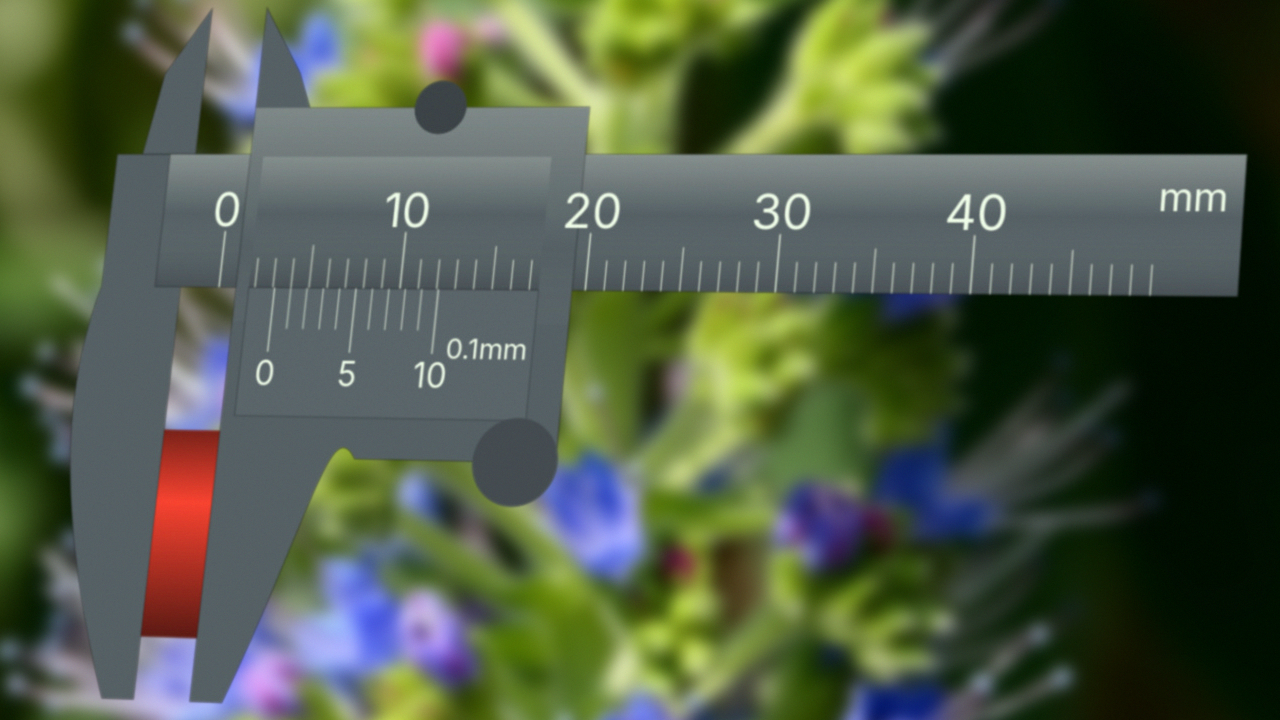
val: {"value": 3.1, "unit": "mm"}
